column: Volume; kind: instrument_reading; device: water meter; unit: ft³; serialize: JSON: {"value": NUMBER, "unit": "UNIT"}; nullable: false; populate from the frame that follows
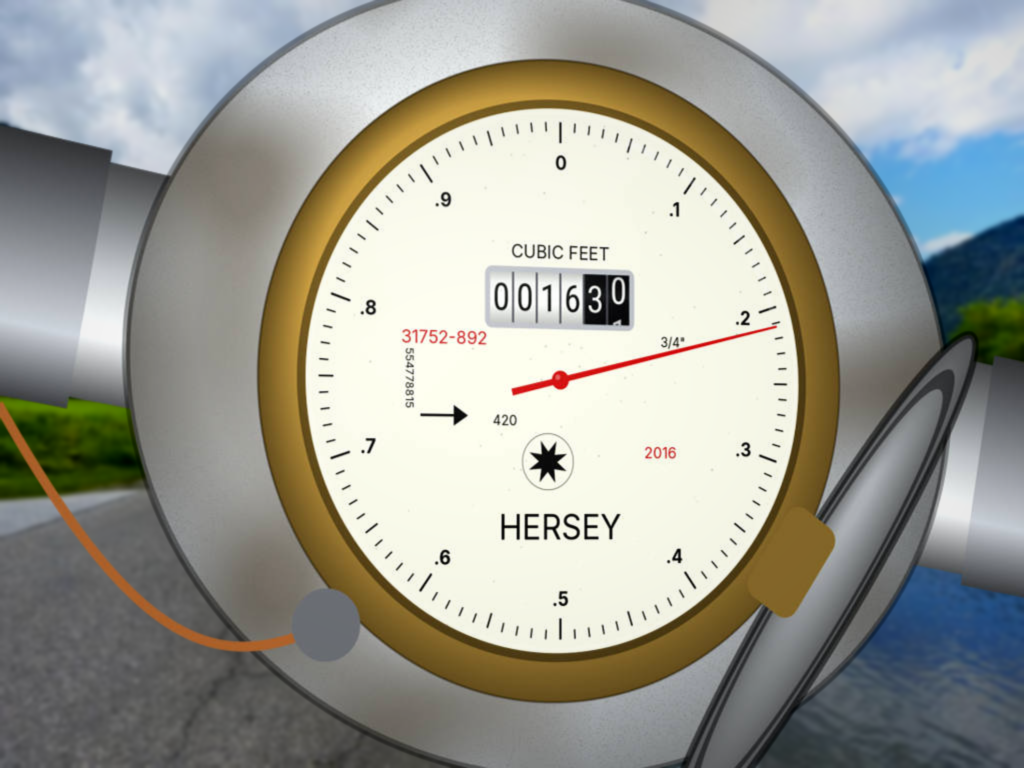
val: {"value": 1630.21, "unit": "ft³"}
